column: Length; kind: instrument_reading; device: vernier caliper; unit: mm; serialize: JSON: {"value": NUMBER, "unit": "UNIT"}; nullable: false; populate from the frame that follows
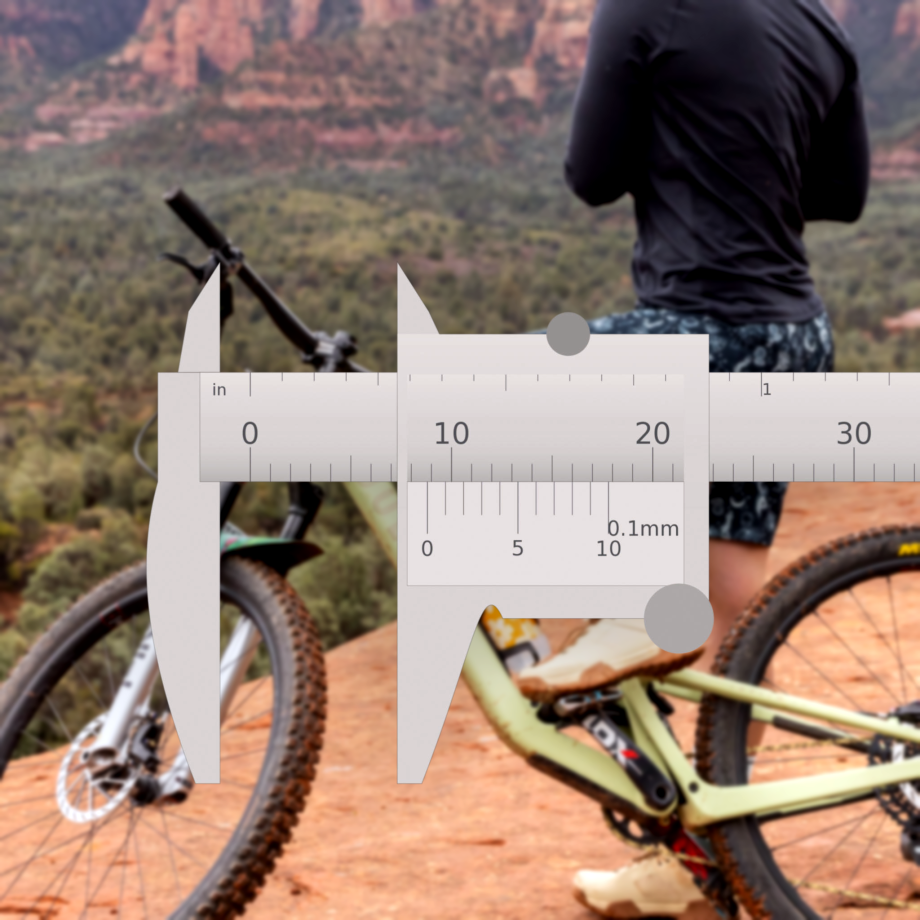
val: {"value": 8.8, "unit": "mm"}
